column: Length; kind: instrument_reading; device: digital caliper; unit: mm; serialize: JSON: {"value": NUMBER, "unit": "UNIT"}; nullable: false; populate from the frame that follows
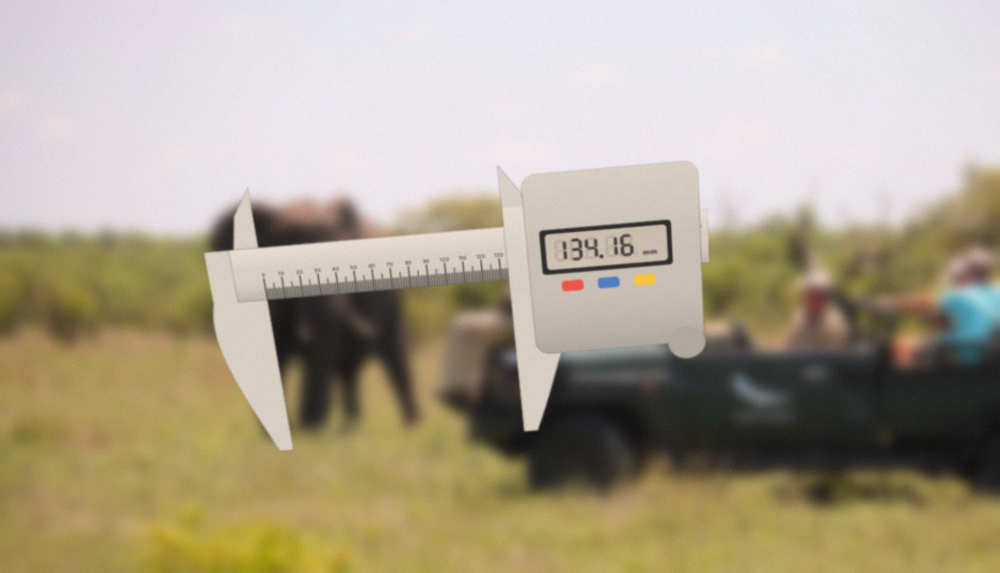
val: {"value": 134.16, "unit": "mm"}
